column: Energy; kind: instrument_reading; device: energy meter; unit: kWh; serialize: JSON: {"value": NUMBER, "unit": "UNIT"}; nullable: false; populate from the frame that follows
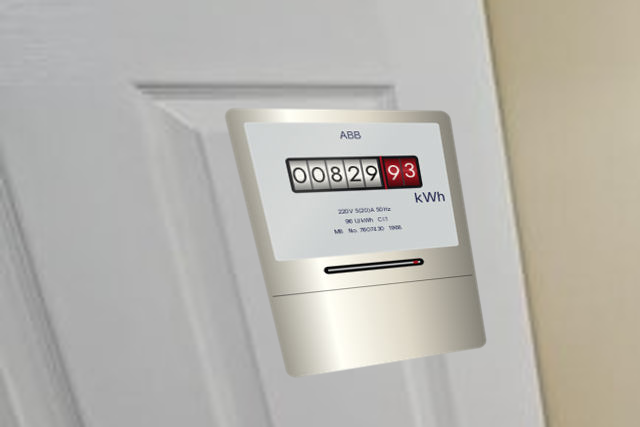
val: {"value": 829.93, "unit": "kWh"}
